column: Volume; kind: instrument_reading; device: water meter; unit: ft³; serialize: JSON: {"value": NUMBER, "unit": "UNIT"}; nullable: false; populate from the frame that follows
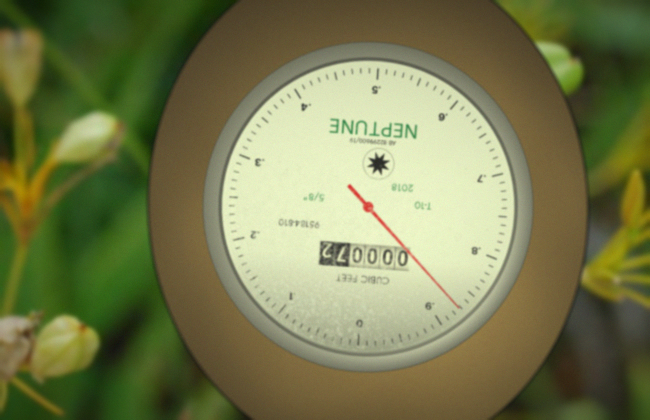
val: {"value": 71.87, "unit": "ft³"}
